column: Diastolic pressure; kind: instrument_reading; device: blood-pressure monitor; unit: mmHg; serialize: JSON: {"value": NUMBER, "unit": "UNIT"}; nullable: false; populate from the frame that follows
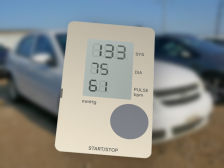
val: {"value": 75, "unit": "mmHg"}
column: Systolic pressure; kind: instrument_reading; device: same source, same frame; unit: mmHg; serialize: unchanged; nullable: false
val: {"value": 133, "unit": "mmHg"}
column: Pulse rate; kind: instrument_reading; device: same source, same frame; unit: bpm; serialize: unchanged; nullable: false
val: {"value": 61, "unit": "bpm"}
